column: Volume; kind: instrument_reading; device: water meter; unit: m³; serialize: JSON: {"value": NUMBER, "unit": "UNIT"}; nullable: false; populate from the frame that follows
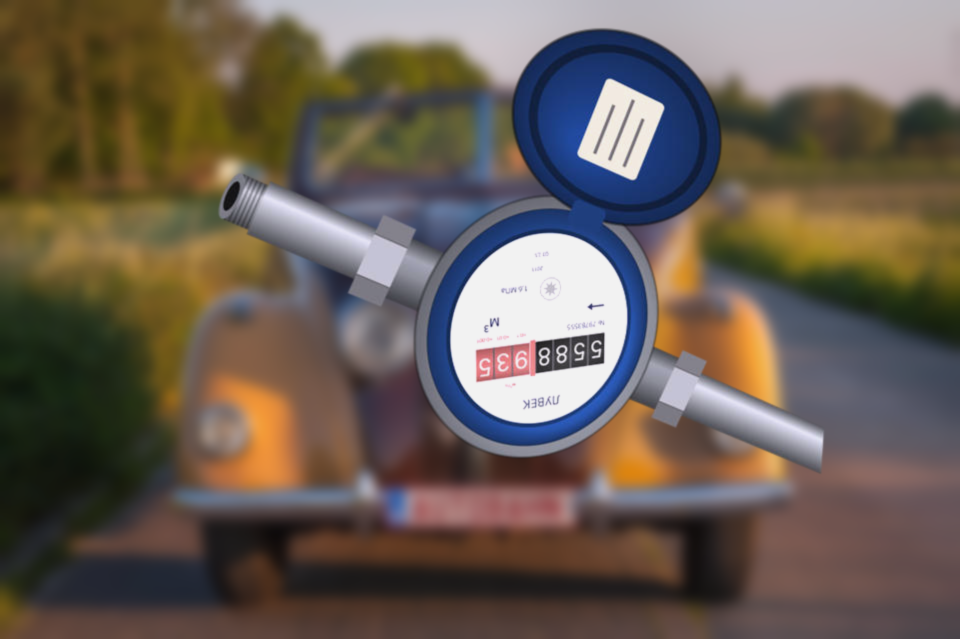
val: {"value": 5588.935, "unit": "m³"}
